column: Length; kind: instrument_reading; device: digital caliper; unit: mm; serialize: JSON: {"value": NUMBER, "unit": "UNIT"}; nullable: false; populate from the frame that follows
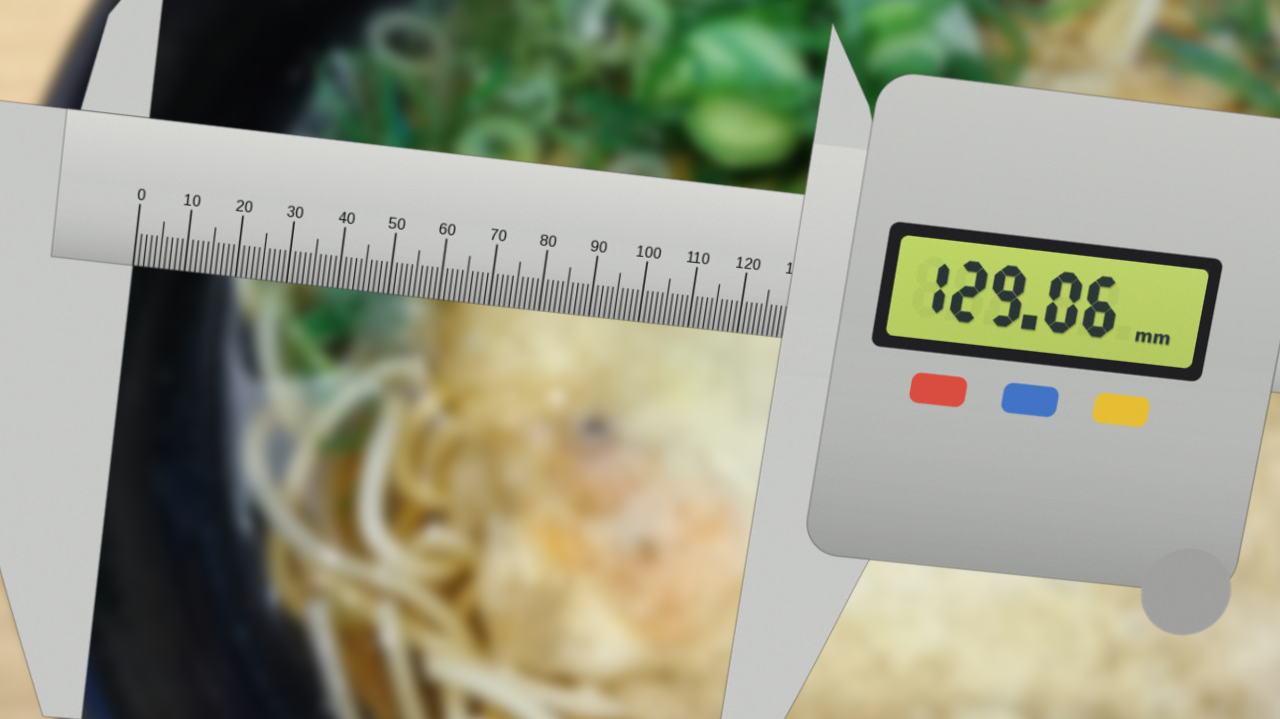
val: {"value": 129.06, "unit": "mm"}
